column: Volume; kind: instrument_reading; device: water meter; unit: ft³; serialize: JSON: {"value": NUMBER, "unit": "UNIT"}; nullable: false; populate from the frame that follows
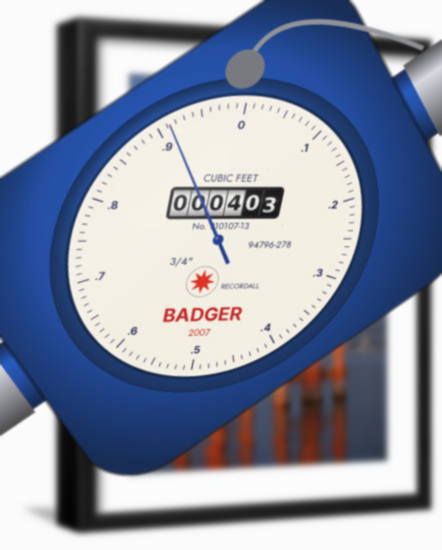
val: {"value": 402.91, "unit": "ft³"}
